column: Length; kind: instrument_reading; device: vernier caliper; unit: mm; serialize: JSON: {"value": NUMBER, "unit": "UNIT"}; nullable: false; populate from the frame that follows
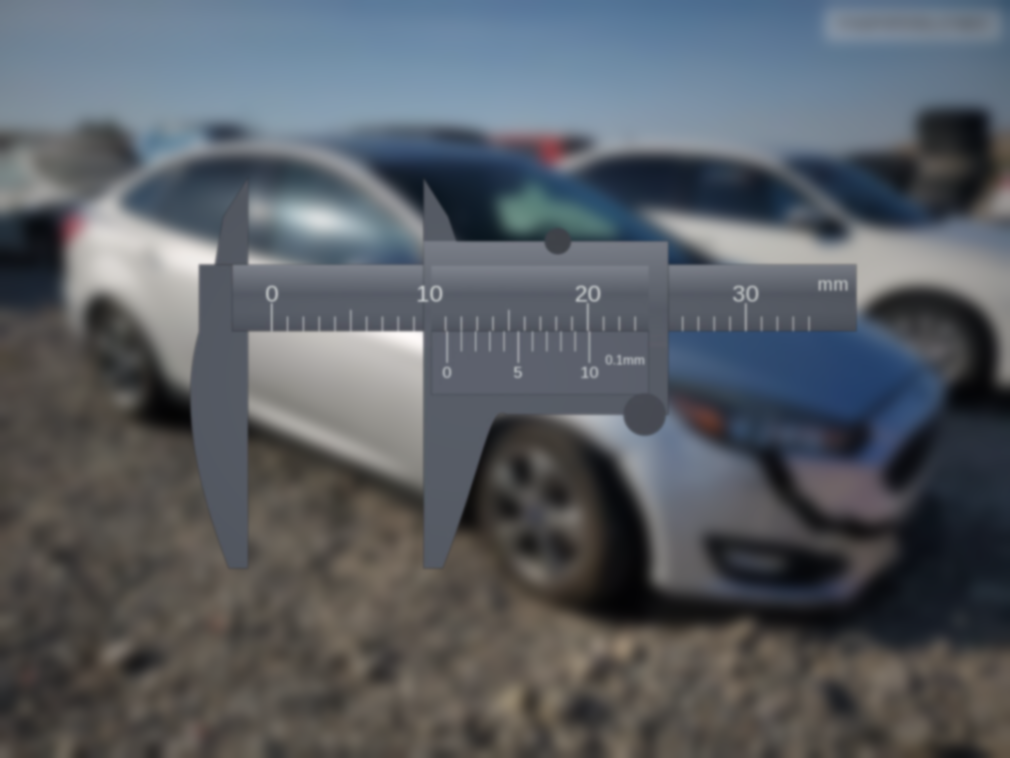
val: {"value": 11.1, "unit": "mm"}
